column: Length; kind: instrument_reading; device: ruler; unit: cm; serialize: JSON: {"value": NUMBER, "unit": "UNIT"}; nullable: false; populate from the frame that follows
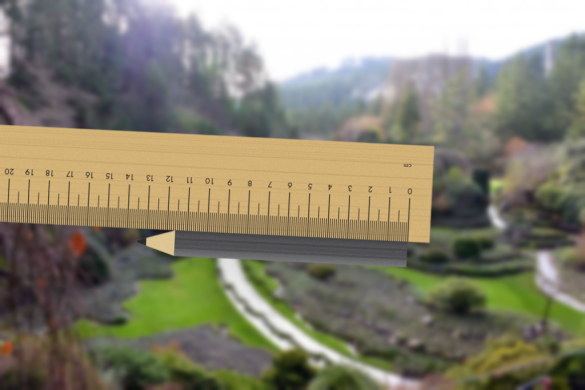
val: {"value": 13.5, "unit": "cm"}
